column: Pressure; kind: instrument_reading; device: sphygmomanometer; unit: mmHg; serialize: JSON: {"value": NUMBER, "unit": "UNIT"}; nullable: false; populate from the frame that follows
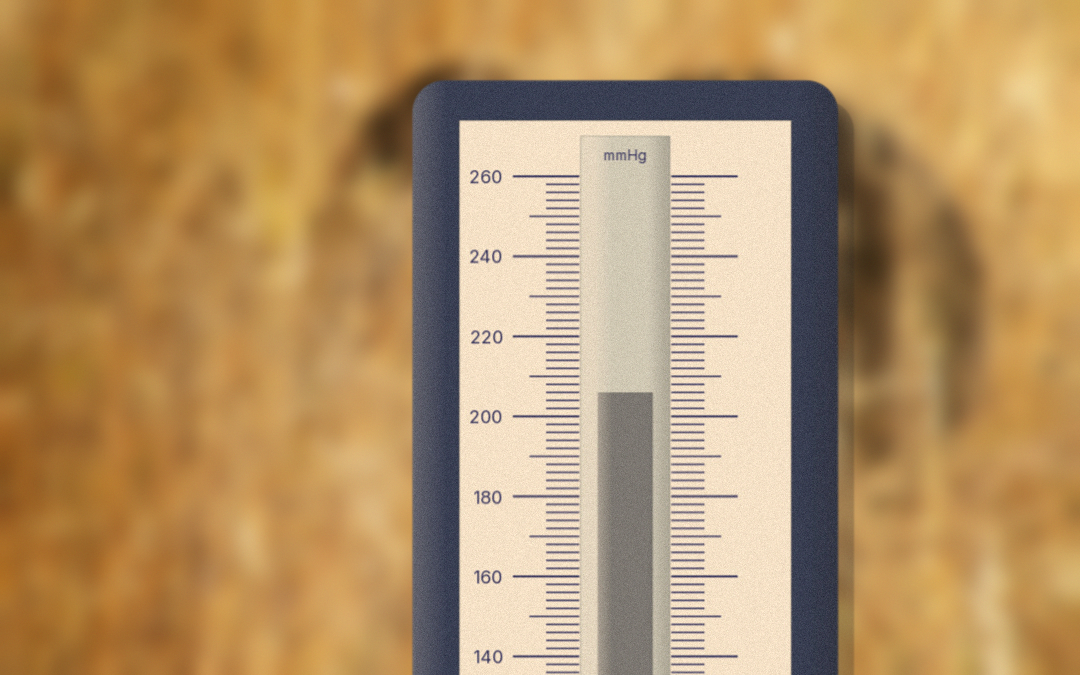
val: {"value": 206, "unit": "mmHg"}
